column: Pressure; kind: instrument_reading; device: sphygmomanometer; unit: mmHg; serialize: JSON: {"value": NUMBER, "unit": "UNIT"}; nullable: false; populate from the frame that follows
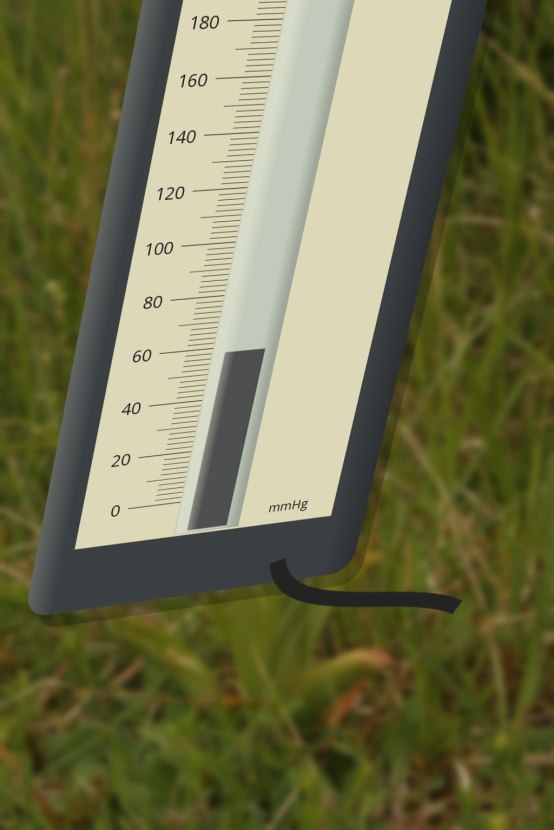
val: {"value": 58, "unit": "mmHg"}
